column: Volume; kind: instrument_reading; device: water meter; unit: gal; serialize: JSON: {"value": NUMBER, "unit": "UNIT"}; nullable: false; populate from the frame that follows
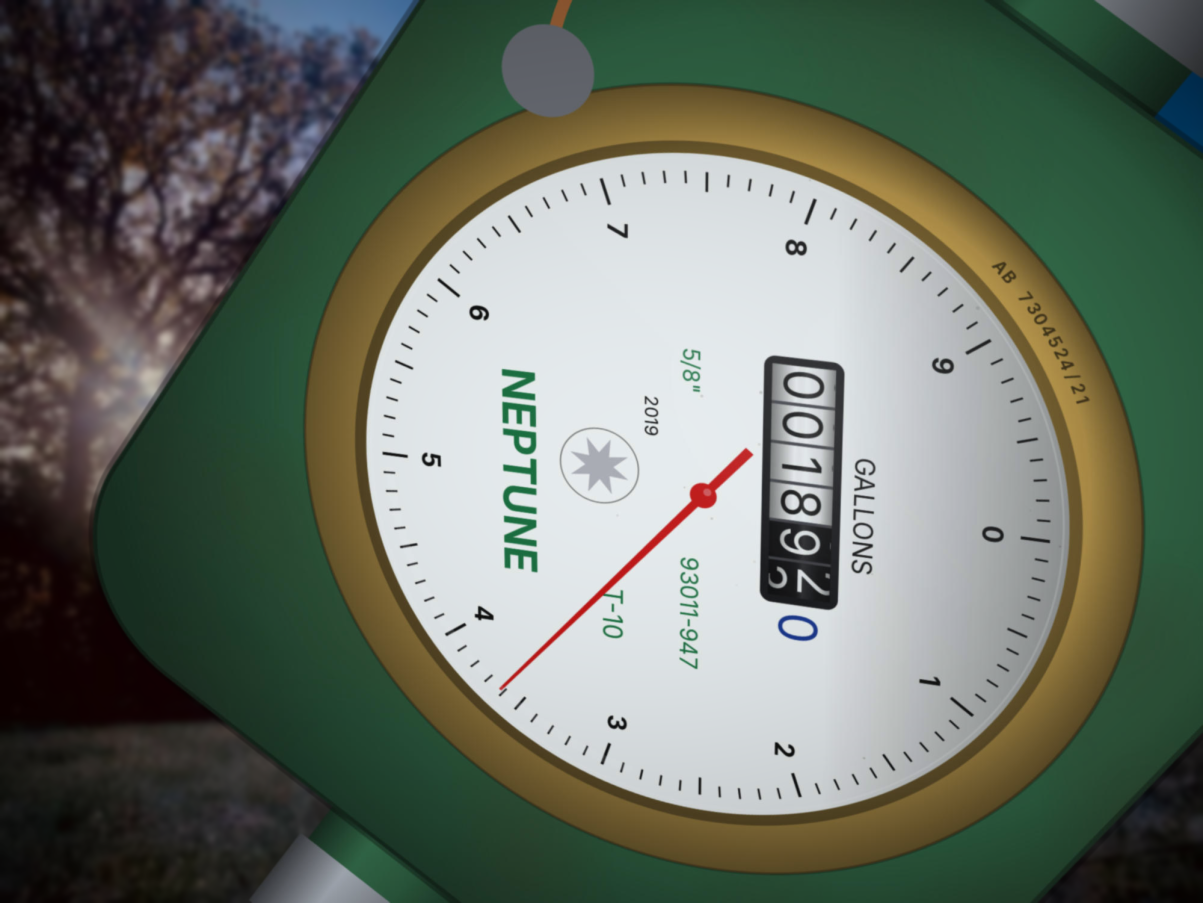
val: {"value": 18923.6, "unit": "gal"}
